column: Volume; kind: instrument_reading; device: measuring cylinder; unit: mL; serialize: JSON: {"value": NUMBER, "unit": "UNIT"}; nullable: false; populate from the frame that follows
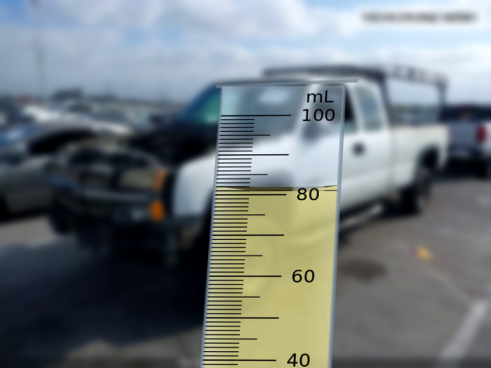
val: {"value": 81, "unit": "mL"}
